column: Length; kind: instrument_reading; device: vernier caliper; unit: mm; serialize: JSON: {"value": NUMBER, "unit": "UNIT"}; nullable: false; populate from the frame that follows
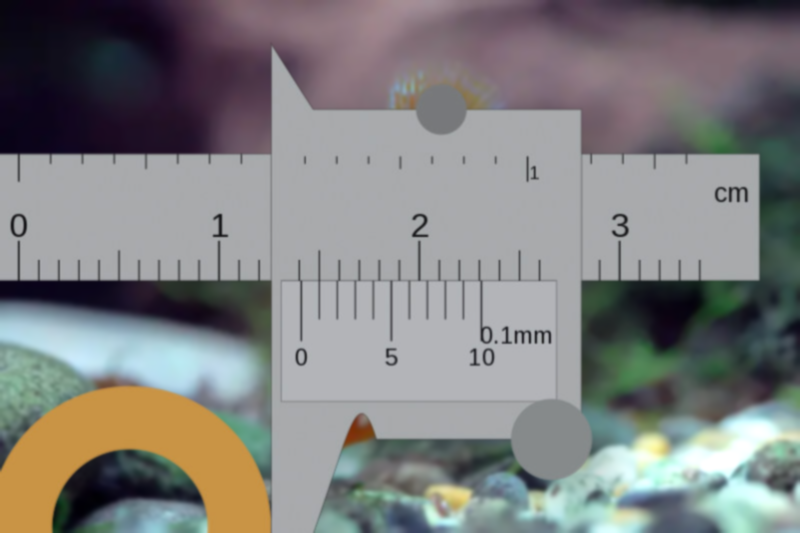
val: {"value": 14.1, "unit": "mm"}
